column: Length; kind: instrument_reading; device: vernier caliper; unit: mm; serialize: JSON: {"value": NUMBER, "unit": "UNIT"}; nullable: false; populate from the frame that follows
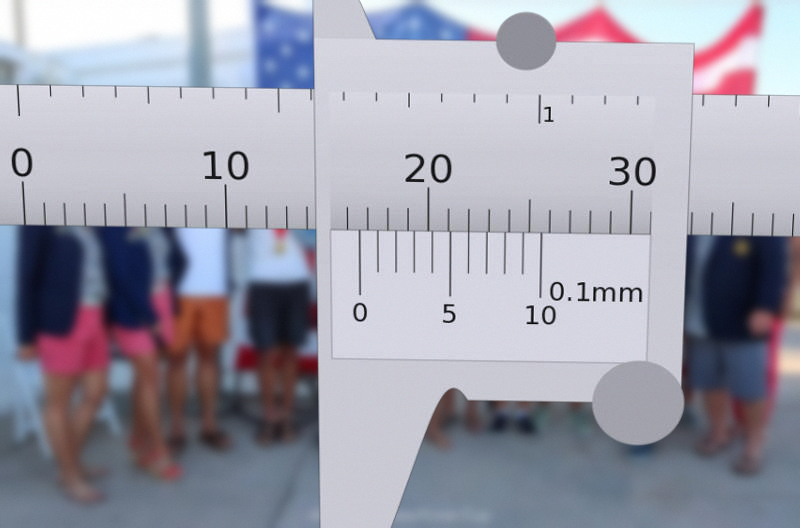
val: {"value": 16.6, "unit": "mm"}
